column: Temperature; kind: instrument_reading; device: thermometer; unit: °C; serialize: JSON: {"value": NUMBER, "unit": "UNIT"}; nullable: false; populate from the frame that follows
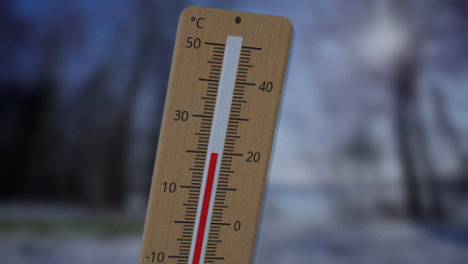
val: {"value": 20, "unit": "°C"}
